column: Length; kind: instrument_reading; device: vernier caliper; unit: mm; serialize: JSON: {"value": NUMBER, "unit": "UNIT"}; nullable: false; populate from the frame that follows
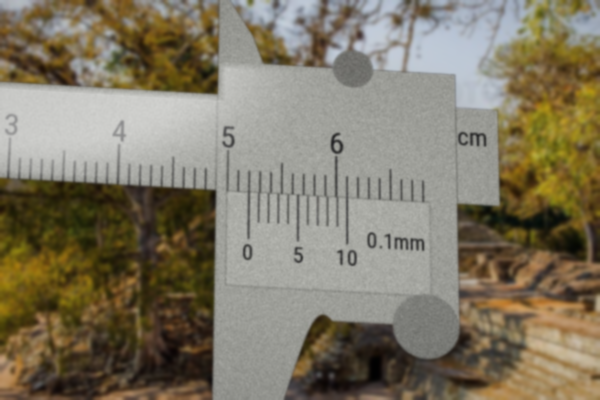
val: {"value": 52.0, "unit": "mm"}
